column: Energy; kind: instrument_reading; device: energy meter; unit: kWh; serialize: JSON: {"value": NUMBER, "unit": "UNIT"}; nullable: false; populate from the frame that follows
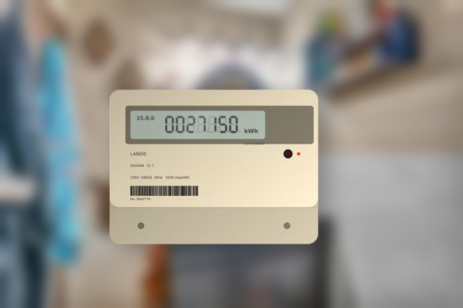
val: {"value": 27150, "unit": "kWh"}
